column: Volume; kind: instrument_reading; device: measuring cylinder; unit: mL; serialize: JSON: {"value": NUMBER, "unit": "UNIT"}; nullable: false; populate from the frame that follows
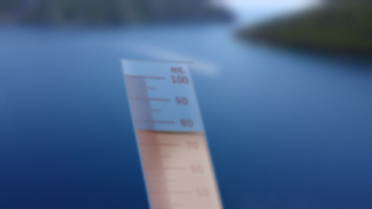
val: {"value": 75, "unit": "mL"}
